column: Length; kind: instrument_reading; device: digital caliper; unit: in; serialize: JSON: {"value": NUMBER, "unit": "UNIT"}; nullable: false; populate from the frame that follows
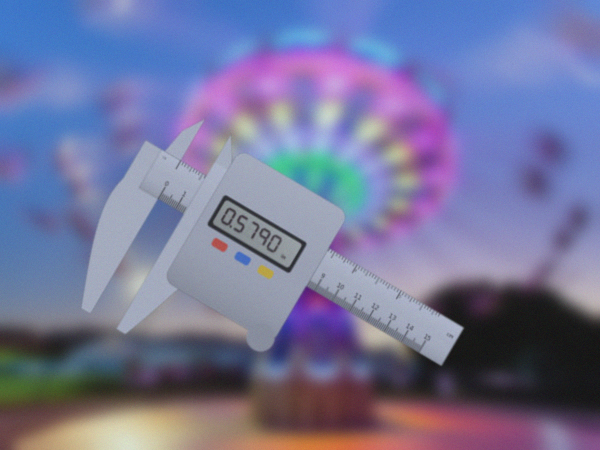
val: {"value": 0.5790, "unit": "in"}
